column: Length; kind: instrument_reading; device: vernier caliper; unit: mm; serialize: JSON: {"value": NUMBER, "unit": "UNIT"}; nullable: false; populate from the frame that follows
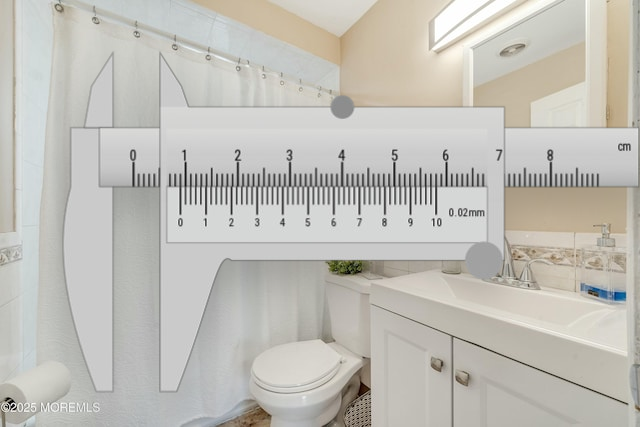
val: {"value": 9.0, "unit": "mm"}
